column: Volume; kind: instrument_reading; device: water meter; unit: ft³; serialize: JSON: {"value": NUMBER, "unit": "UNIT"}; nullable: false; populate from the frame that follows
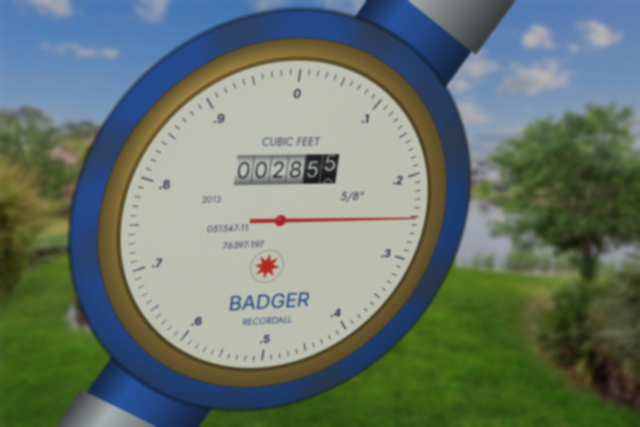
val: {"value": 2855.25, "unit": "ft³"}
